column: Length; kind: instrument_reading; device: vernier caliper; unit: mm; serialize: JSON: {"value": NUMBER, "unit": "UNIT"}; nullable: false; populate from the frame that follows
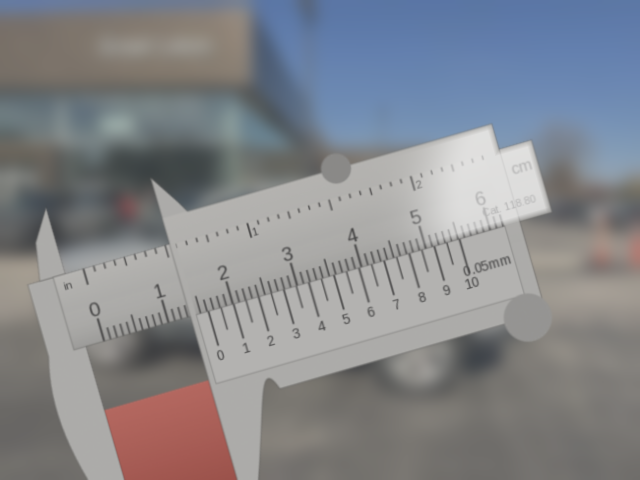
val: {"value": 16.2, "unit": "mm"}
